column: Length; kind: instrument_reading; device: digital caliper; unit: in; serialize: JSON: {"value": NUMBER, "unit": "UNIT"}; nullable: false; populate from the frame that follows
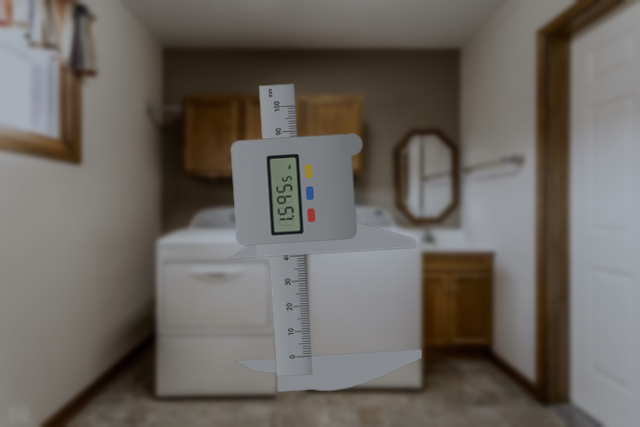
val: {"value": 1.5955, "unit": "in"}
